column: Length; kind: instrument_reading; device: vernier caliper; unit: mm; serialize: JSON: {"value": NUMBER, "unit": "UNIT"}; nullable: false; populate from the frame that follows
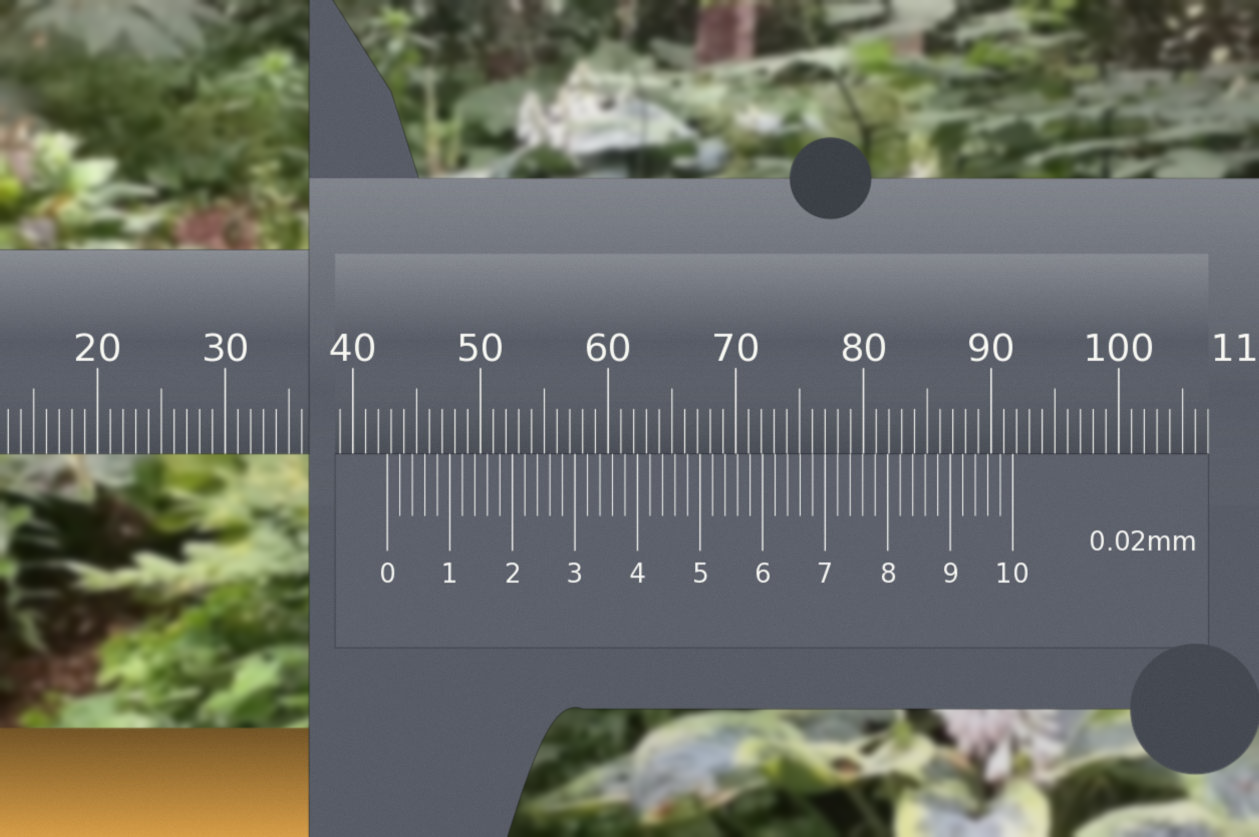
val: {"value": 42.7, "unit": "mm"}
